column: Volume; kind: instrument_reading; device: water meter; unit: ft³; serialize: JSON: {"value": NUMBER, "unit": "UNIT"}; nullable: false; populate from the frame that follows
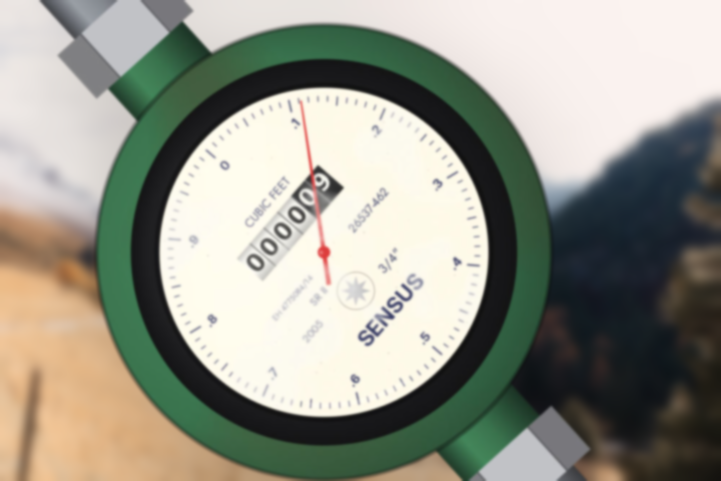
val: {"value": 9.11, "unit": "ft³"}
